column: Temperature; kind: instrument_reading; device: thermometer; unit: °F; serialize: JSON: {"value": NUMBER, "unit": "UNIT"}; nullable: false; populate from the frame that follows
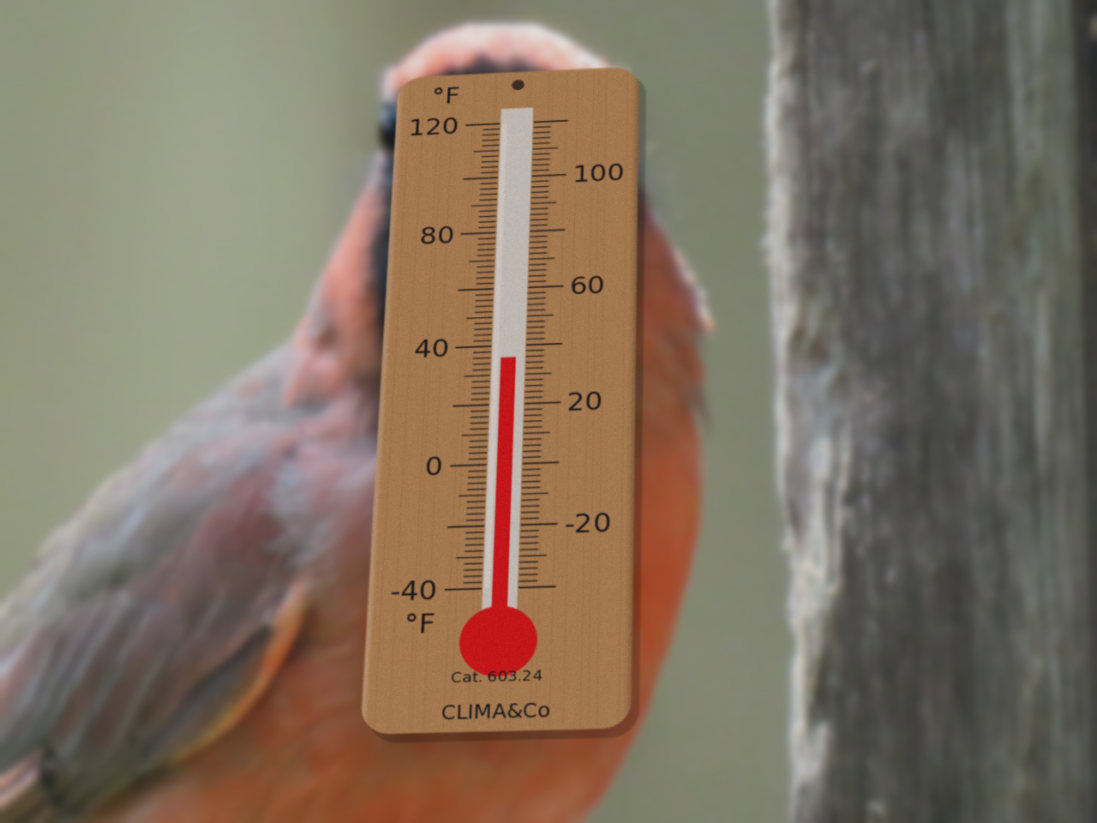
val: {"value": 36, "unit": "°F"}
